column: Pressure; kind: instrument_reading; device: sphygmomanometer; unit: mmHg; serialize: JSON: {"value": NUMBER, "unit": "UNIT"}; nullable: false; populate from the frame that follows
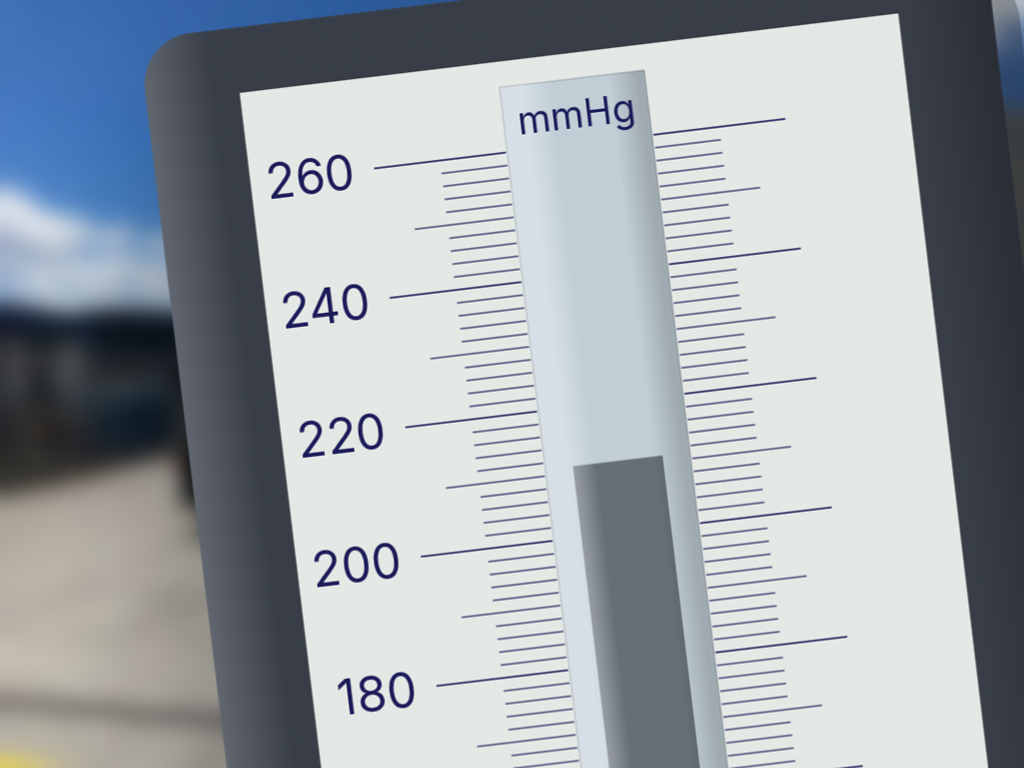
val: {"value": 211, "unit": "mmHg"}
